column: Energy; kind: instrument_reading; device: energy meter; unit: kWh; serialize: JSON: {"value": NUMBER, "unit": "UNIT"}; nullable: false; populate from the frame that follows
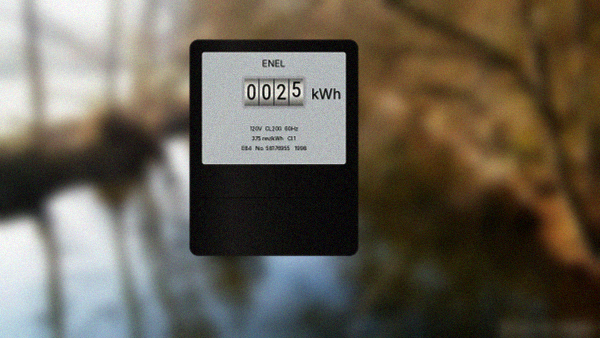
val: {"value": 25, "unit": "kWh"}
